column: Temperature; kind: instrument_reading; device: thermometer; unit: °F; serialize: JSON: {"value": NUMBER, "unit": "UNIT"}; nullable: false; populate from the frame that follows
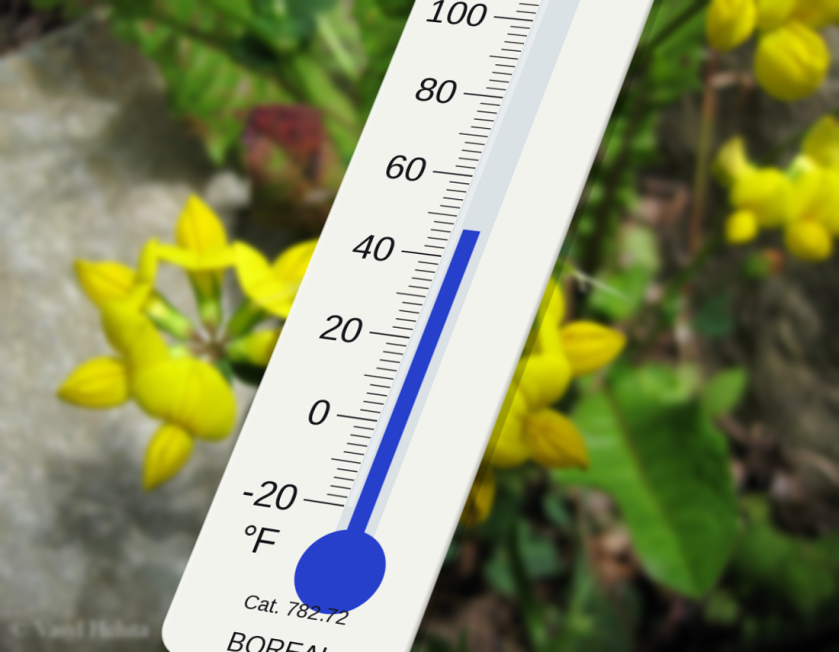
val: {"value": 47, "unit": "°F"}
